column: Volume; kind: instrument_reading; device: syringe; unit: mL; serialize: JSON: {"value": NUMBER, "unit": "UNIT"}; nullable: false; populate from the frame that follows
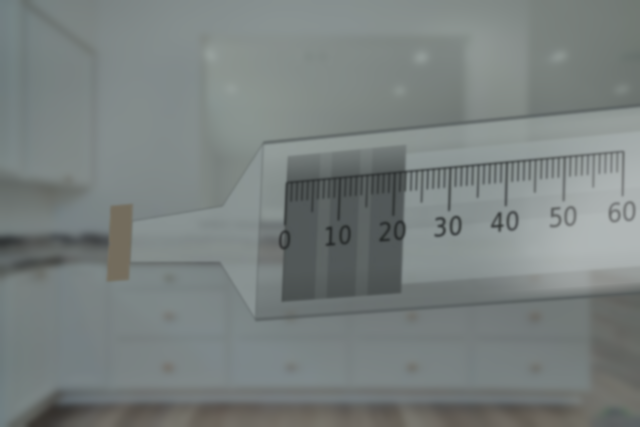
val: {"value": 0, "unit": "mL"}
